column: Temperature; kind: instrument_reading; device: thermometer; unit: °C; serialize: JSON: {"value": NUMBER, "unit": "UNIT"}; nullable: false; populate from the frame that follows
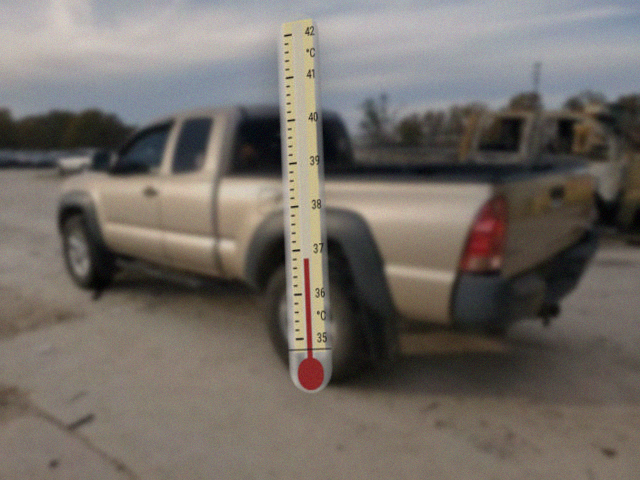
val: {"value": 36.8, "unit": "°C"}
